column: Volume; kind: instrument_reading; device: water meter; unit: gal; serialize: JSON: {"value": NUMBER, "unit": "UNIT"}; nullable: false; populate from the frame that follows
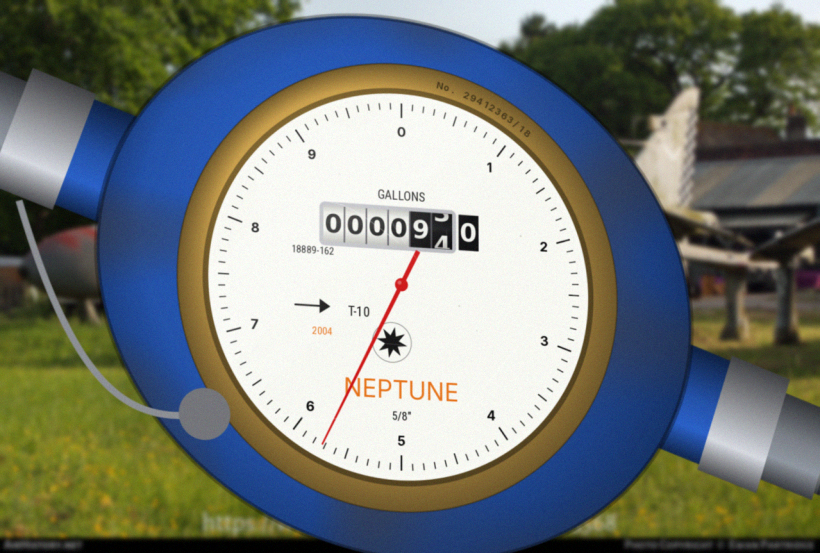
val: {"value": 935.7, "unit": "gal"}
